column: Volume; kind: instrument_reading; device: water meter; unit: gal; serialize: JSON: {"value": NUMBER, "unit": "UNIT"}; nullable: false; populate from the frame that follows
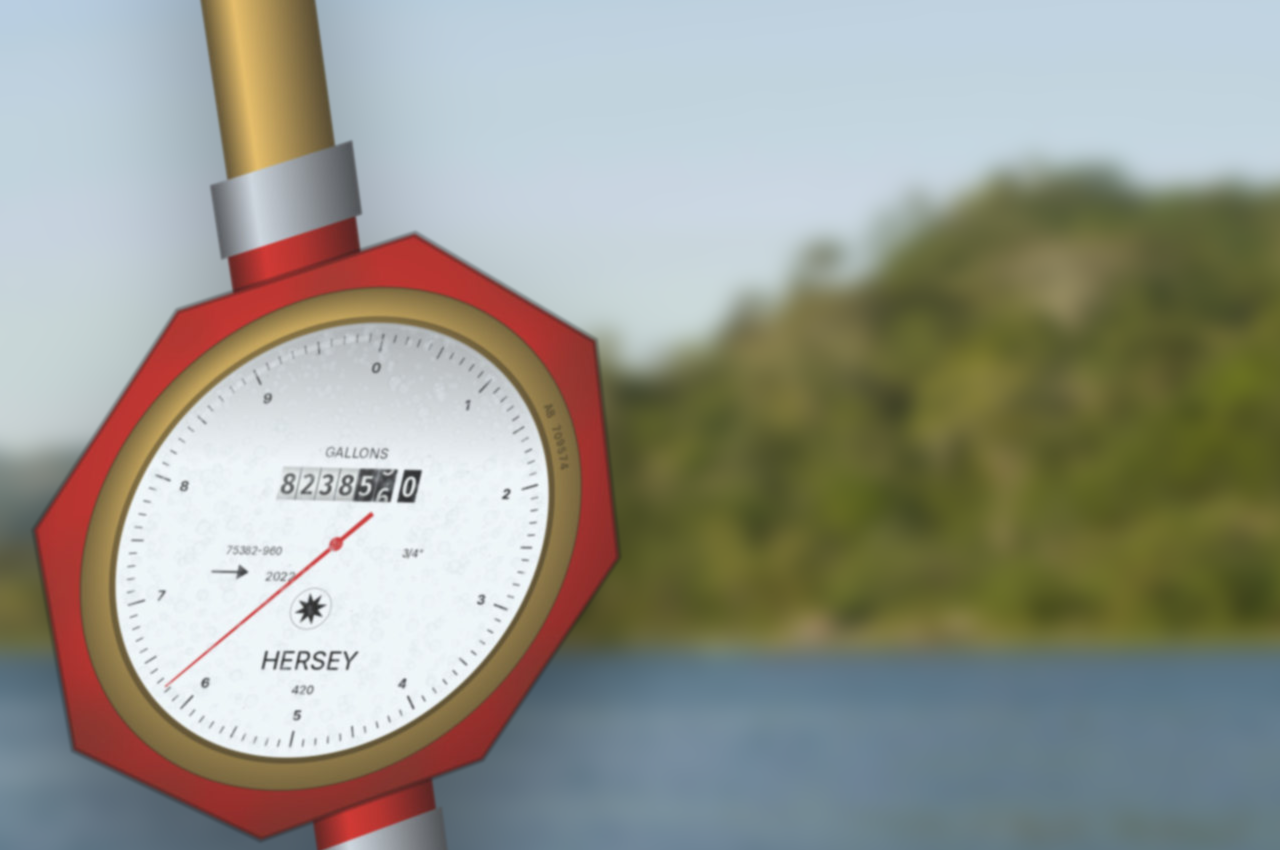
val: {"value": 8238556.2, "unit": "gal"}
